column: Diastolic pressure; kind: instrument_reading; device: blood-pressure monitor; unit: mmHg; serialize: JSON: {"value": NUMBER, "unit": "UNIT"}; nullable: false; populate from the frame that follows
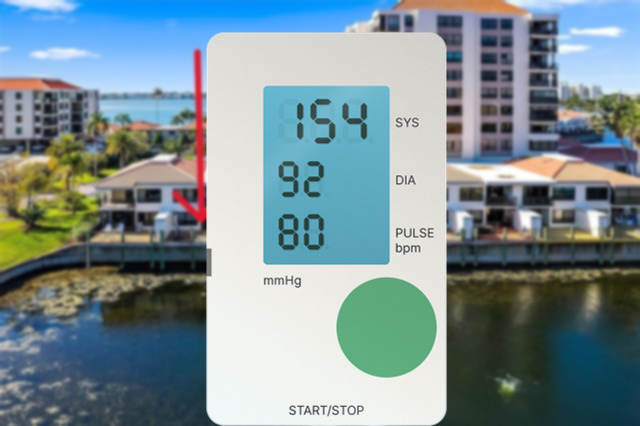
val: {"value": 92, "unit": "mmHg"}
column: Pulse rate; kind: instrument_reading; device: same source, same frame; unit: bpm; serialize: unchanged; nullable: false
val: {"value": 80, "unit": "bpm"}
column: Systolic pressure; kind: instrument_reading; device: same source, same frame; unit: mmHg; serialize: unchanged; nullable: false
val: {"value": 154, "unit": "mmHg"}
